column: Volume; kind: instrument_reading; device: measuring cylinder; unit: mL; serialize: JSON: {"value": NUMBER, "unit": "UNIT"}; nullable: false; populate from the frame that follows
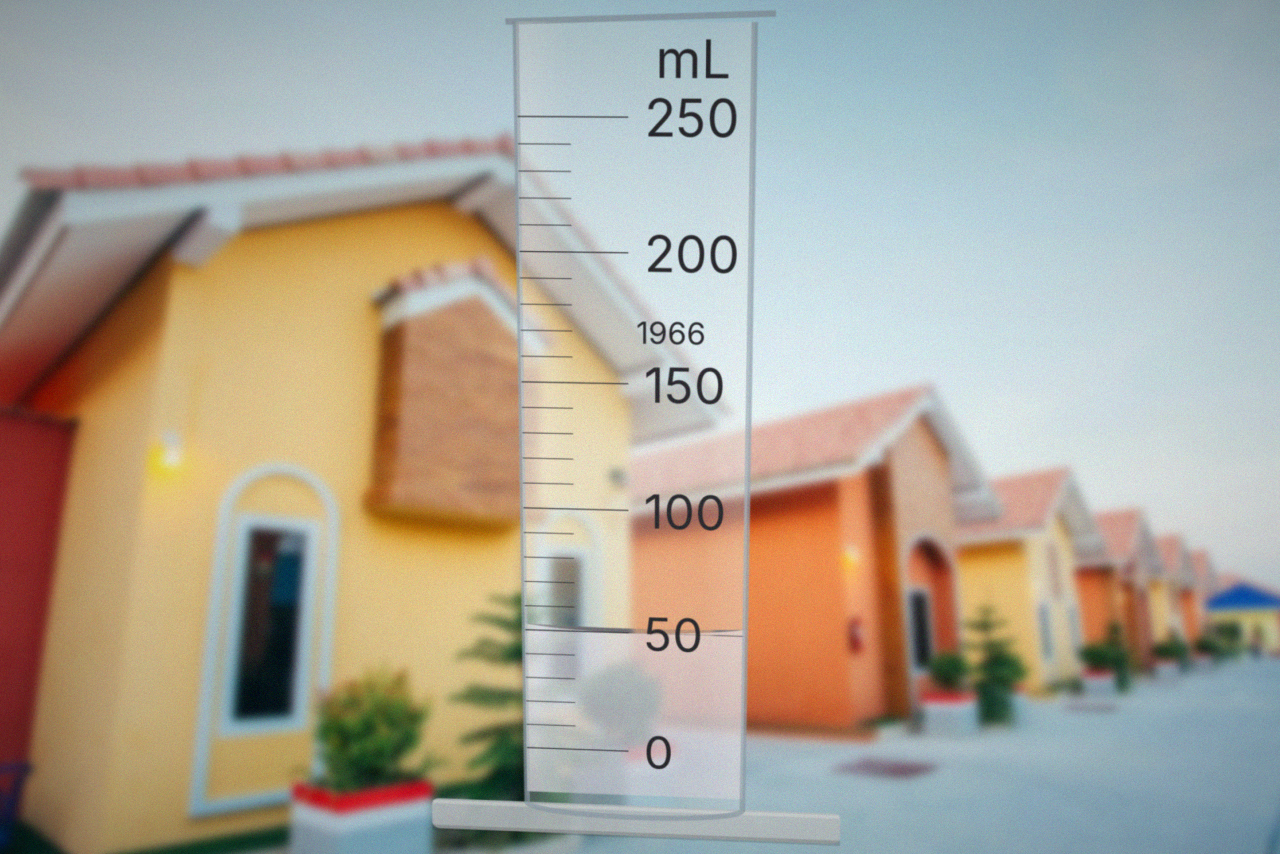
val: {"value": 50, "unit": "mL"}
